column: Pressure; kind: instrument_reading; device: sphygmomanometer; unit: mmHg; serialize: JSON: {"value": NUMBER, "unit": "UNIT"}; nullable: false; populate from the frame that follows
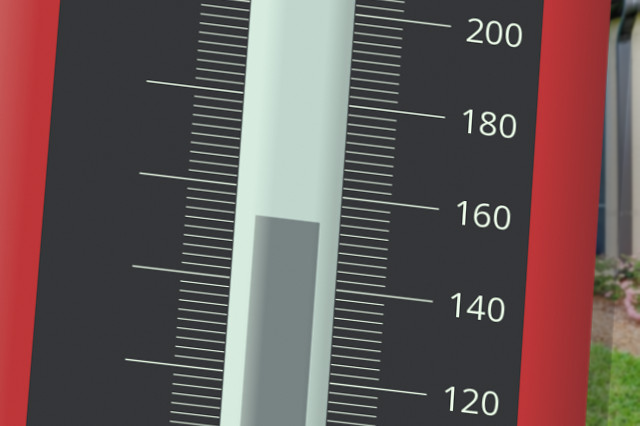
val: {"value": 154, "unit": "mmHg"}
